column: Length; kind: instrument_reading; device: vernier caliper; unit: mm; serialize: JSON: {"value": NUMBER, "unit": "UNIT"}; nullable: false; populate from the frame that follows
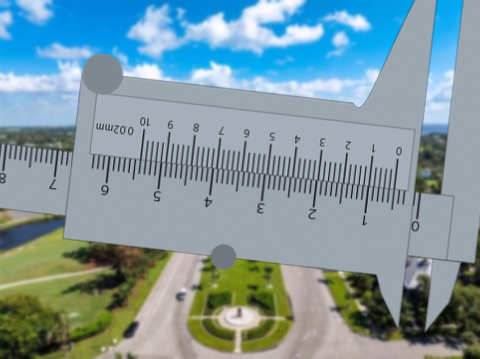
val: {"value": 5.0, "unit": "mm"}
